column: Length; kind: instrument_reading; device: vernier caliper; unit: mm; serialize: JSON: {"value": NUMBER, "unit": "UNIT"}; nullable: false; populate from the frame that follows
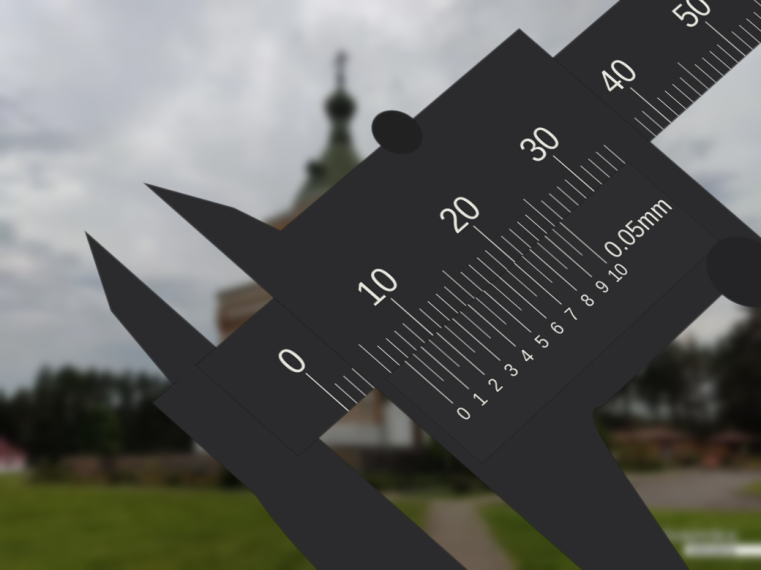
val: {"value": 6.6, "unit": "mm"}
